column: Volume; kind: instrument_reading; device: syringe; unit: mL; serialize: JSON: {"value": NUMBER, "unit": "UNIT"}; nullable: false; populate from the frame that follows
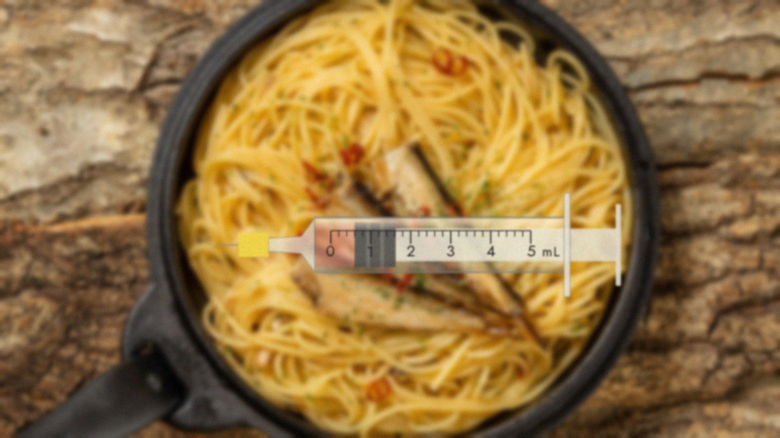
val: {"value": 0.6, "unit": "mL"}
